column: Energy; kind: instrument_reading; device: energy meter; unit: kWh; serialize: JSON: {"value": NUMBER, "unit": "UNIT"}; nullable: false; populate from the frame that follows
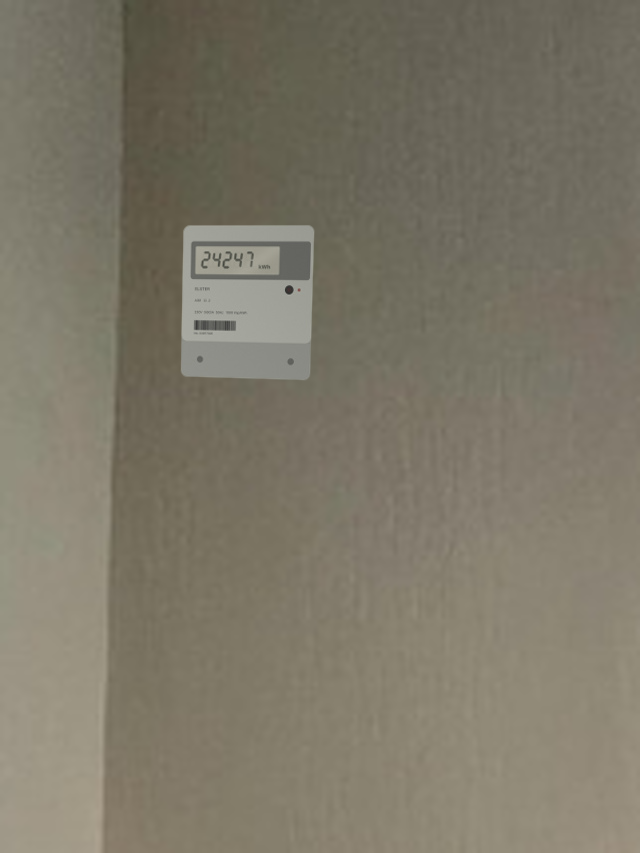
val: {"value": 24247, "unit": "kWh"}
